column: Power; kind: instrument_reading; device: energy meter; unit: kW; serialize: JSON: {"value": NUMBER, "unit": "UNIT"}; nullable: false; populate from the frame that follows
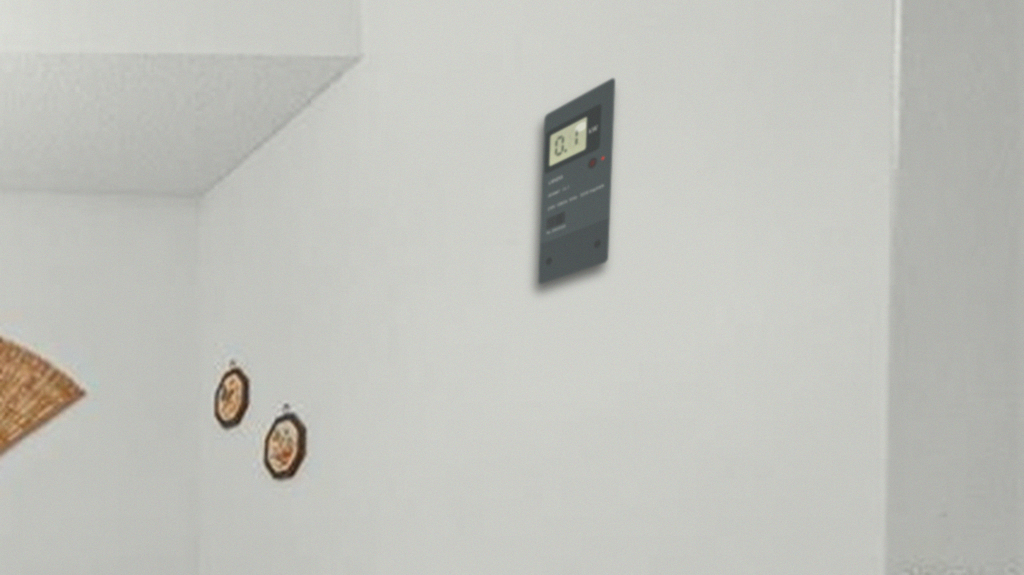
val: {"value": 0.1, "unit": "kW"}
